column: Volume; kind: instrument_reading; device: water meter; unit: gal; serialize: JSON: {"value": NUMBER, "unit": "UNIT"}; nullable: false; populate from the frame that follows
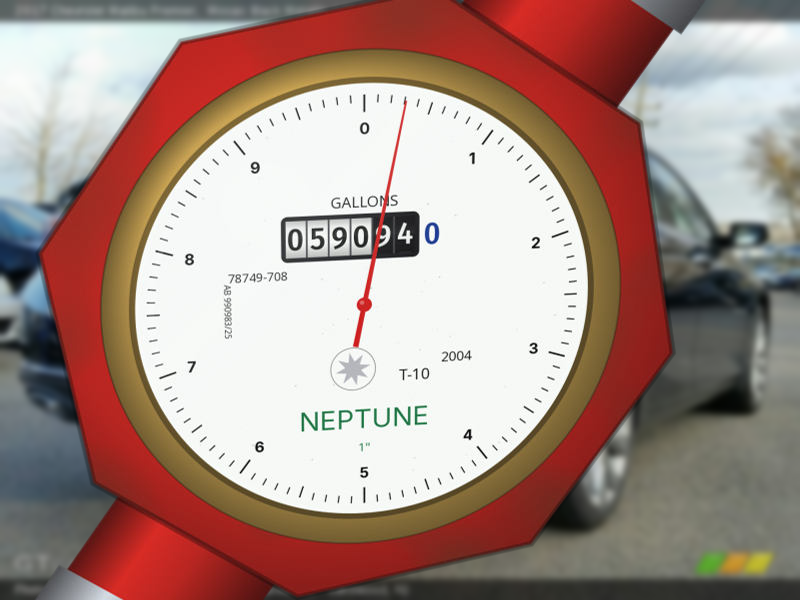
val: {"value": 590940.3, "unit": "gal"}
